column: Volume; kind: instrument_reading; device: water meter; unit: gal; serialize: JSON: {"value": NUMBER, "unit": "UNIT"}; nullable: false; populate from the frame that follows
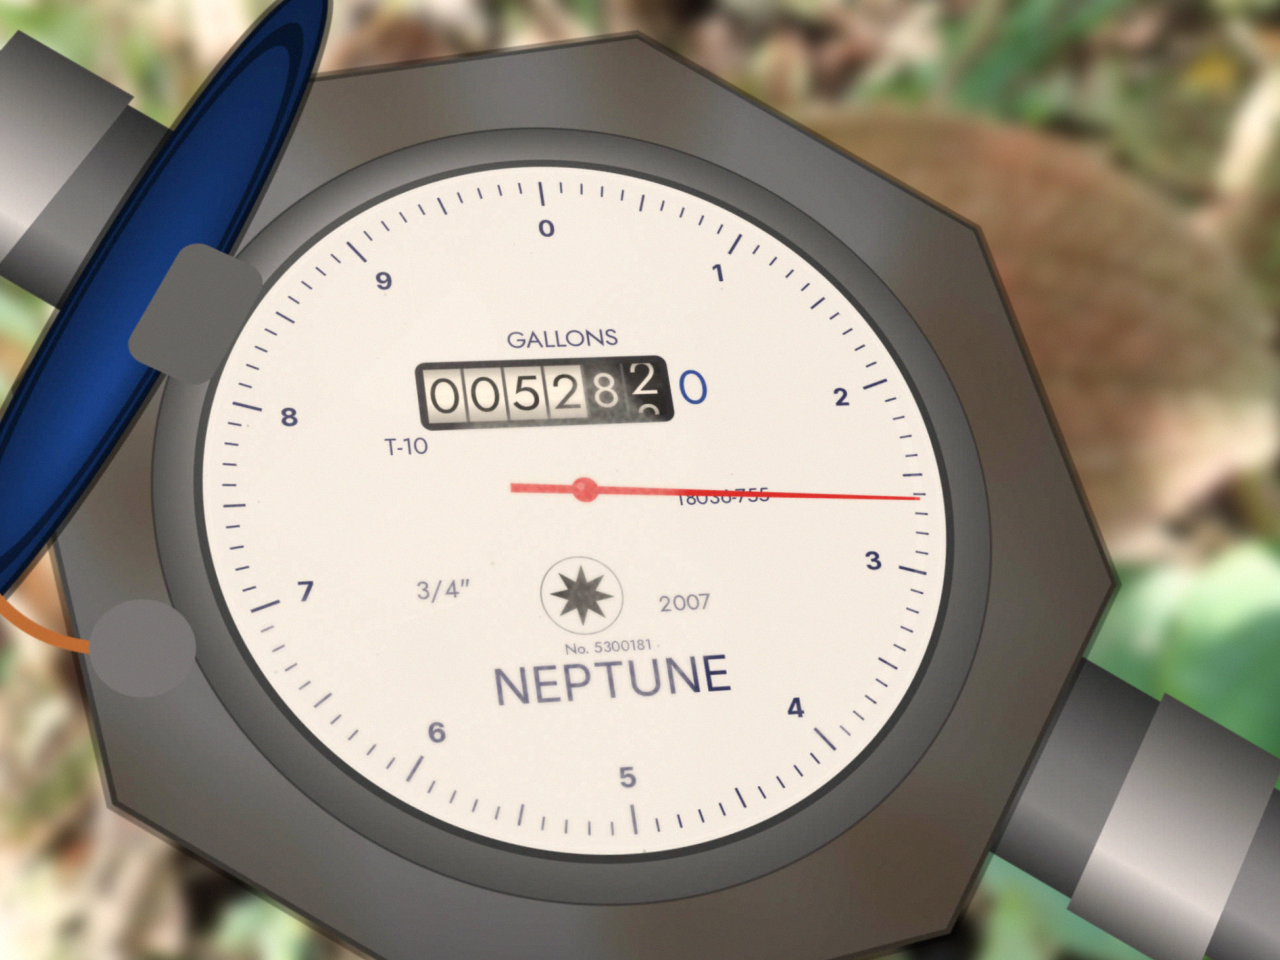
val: {"value": 52822.6, "unit": "gal"}
